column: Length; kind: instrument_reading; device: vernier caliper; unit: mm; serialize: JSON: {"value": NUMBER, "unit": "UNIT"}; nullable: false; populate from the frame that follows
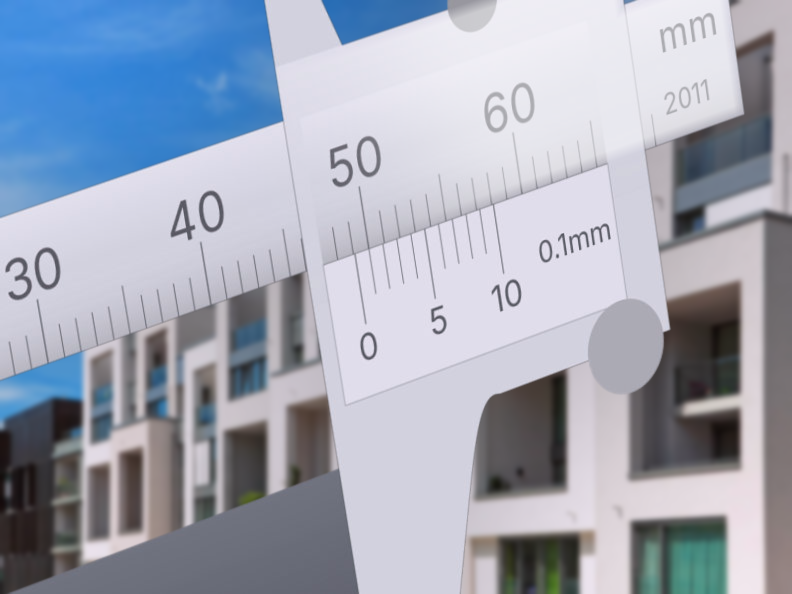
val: {"value": 49.1, "unit": "mm"}
